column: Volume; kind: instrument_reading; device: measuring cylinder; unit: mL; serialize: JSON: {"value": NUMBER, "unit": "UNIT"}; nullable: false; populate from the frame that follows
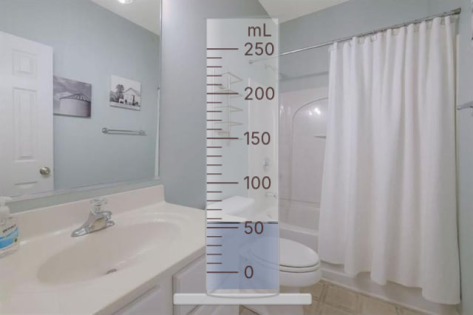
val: {"value": 55, "unit": "mL"}
